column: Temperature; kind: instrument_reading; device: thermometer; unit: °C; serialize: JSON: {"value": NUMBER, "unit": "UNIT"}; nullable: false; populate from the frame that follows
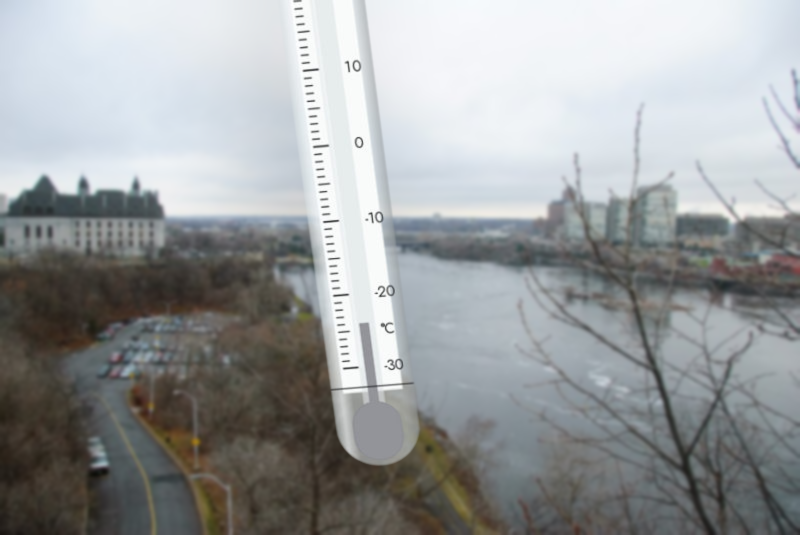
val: {"value": -24, "unit": "°C"}
